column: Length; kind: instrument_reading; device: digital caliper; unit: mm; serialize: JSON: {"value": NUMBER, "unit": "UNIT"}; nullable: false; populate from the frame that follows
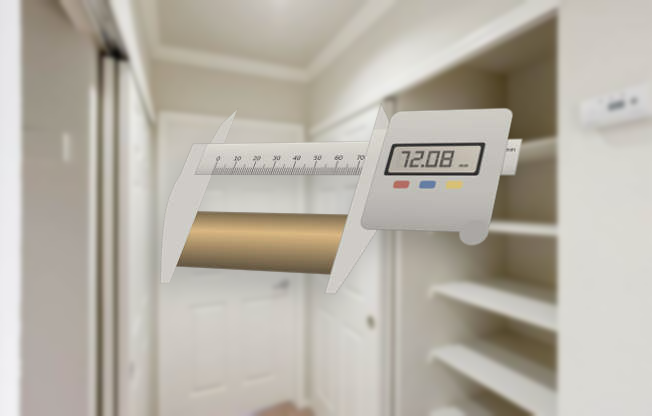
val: {"value": 72.08, "unit": "mm"}
